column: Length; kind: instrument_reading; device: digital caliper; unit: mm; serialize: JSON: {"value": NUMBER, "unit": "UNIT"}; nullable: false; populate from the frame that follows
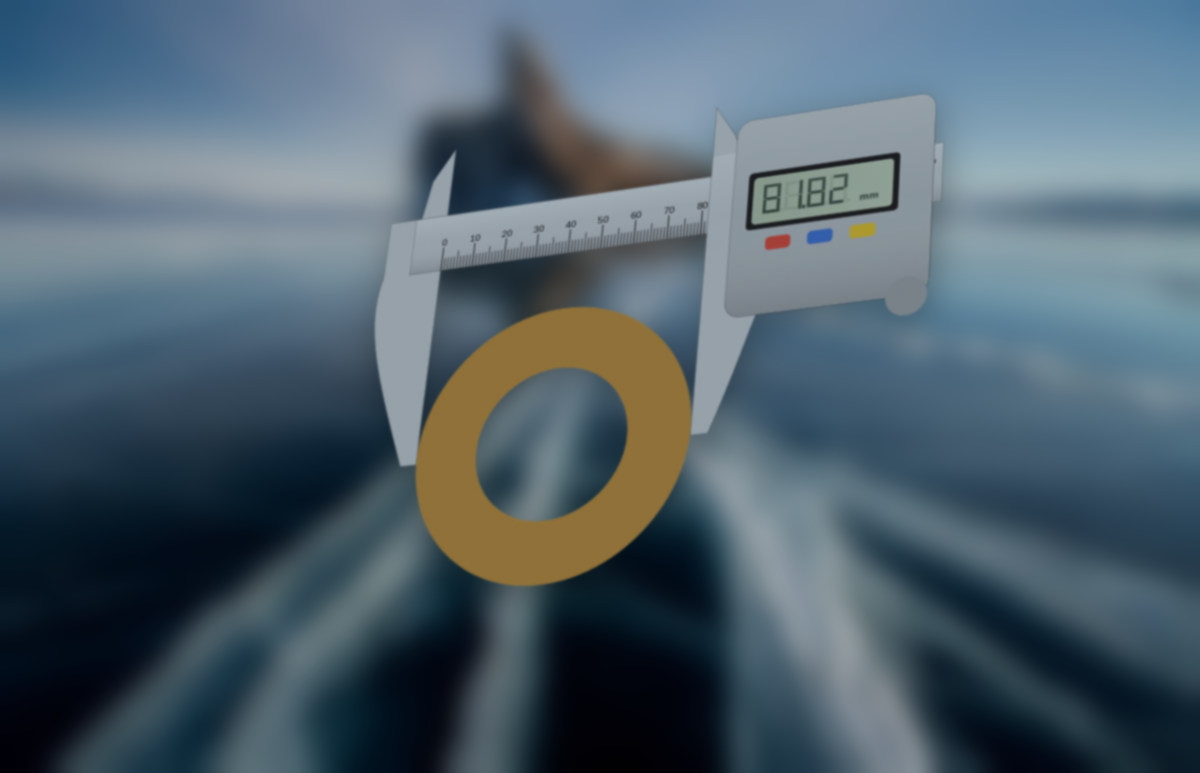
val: {"value": 81.82, "unit": "mm"}
